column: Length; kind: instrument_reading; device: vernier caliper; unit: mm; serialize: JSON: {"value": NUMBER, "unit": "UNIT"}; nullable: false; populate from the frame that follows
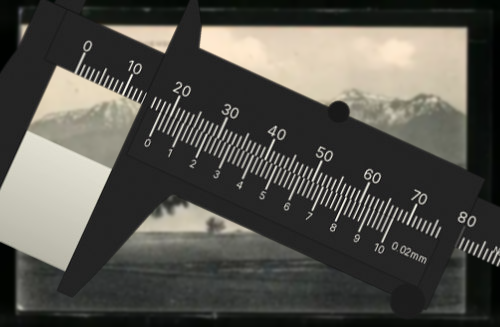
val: {"value": 18.0, "unit": "mm"}
